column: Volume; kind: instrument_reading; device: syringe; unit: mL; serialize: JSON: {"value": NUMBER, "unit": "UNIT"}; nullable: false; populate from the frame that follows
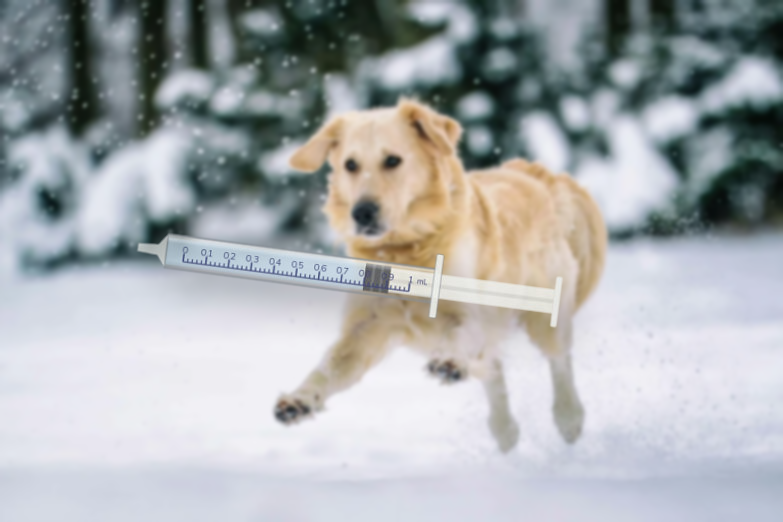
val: {"value": 0.8, "unit": "mL"}
